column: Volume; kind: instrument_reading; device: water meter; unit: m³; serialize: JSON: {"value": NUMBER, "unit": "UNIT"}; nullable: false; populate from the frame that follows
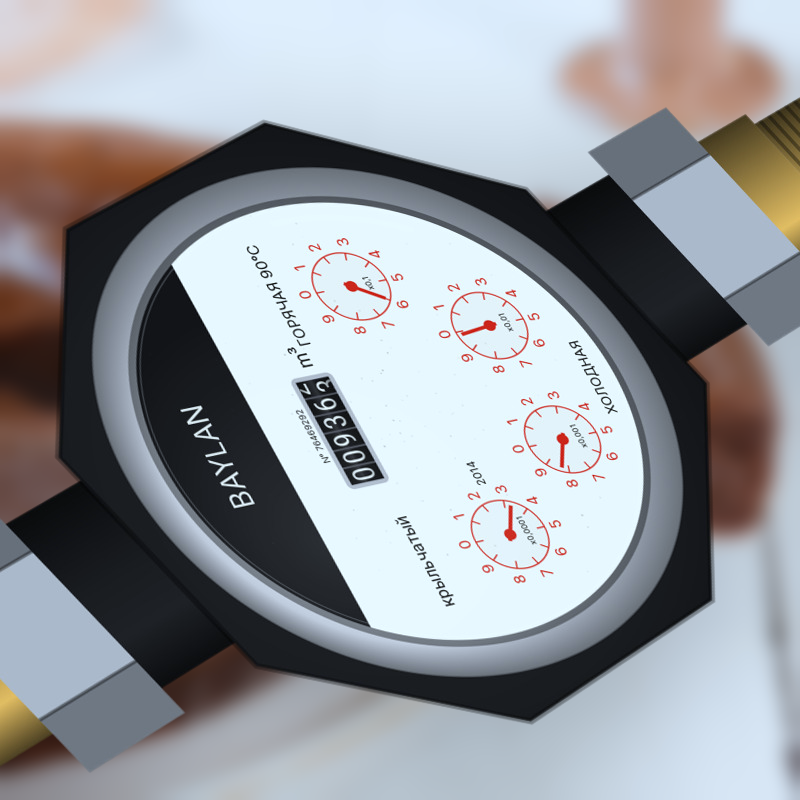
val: {"value": 9362.5983, "unit": "m³"}
